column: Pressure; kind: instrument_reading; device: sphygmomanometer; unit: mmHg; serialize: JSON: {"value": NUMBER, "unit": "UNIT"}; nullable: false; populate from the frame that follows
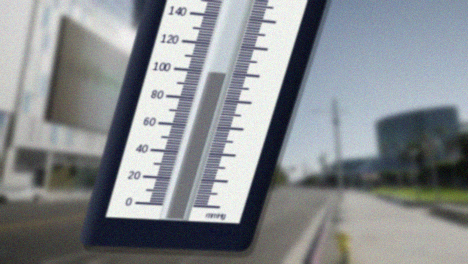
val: {"value": 100, "unit": "mmHg"}
